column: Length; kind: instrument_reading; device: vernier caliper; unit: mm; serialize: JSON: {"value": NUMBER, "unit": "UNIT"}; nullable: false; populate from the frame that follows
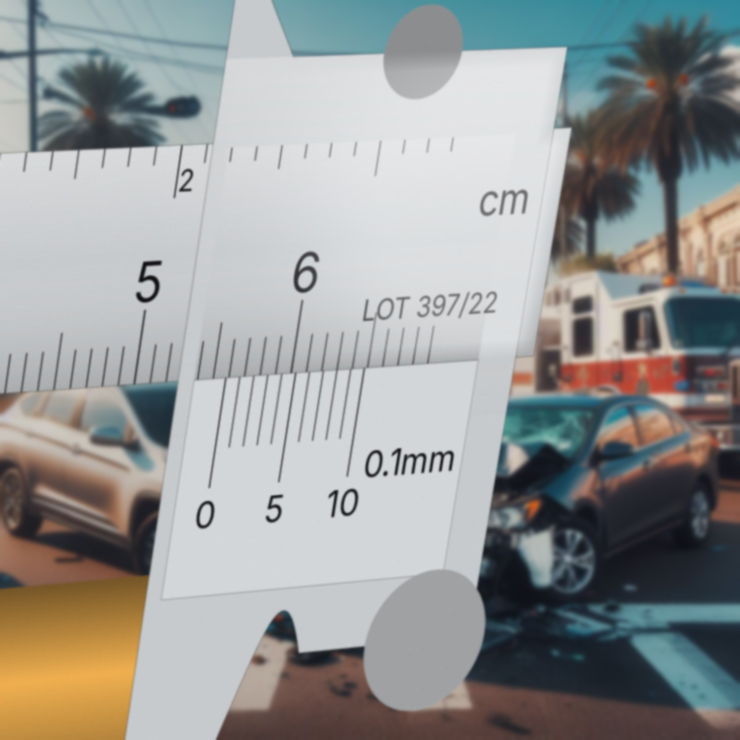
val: {"value": 55.8, "unit": "mm"}
